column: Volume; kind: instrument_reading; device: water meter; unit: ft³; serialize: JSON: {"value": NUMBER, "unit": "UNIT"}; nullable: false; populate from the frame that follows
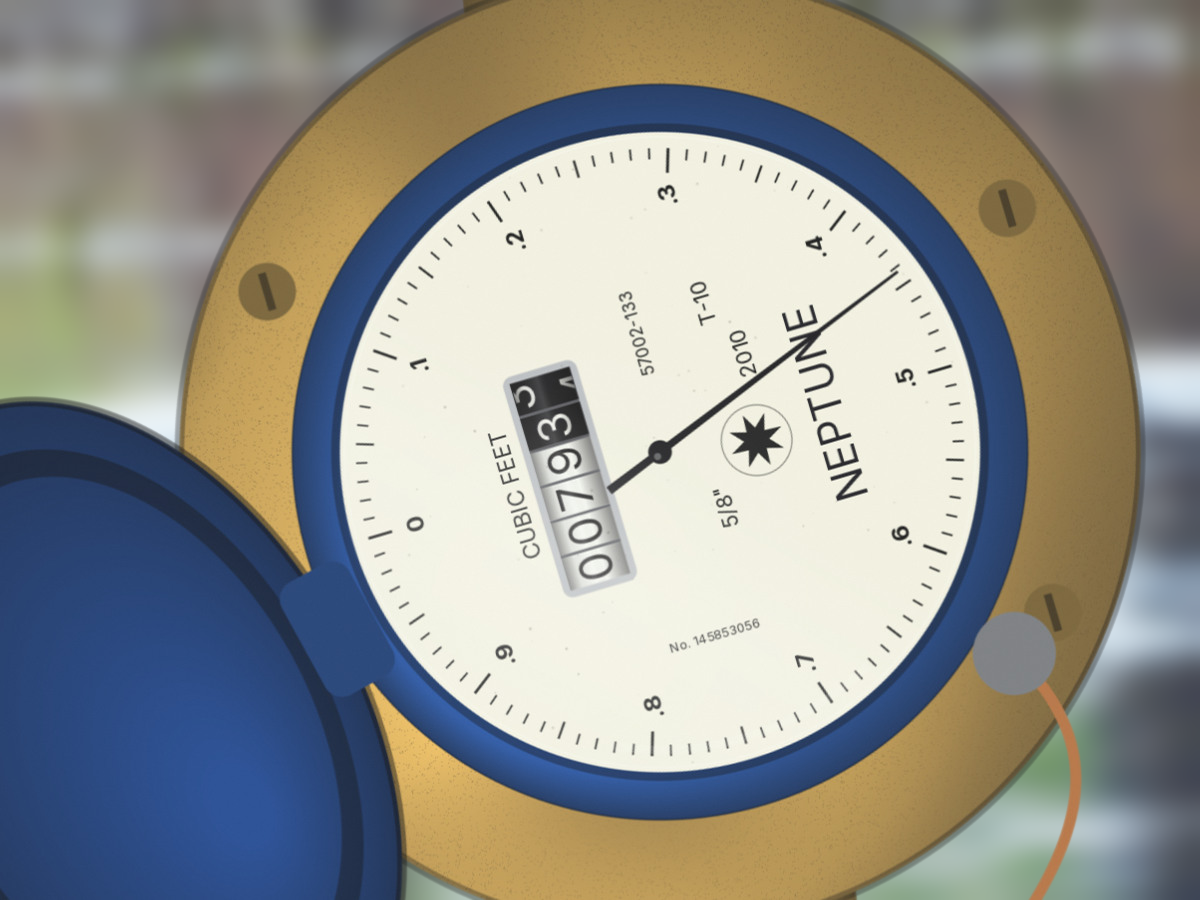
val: {"value": 7933.44, "unit": "ft³"}
